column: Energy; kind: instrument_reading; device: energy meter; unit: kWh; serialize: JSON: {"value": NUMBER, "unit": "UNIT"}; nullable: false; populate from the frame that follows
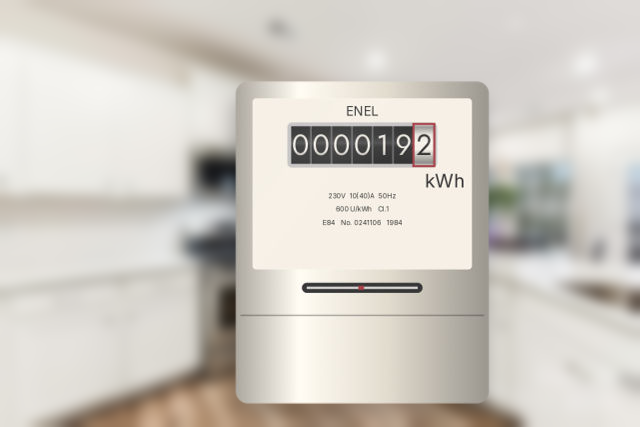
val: {"value": 19.2, "unit": "kWh"}
